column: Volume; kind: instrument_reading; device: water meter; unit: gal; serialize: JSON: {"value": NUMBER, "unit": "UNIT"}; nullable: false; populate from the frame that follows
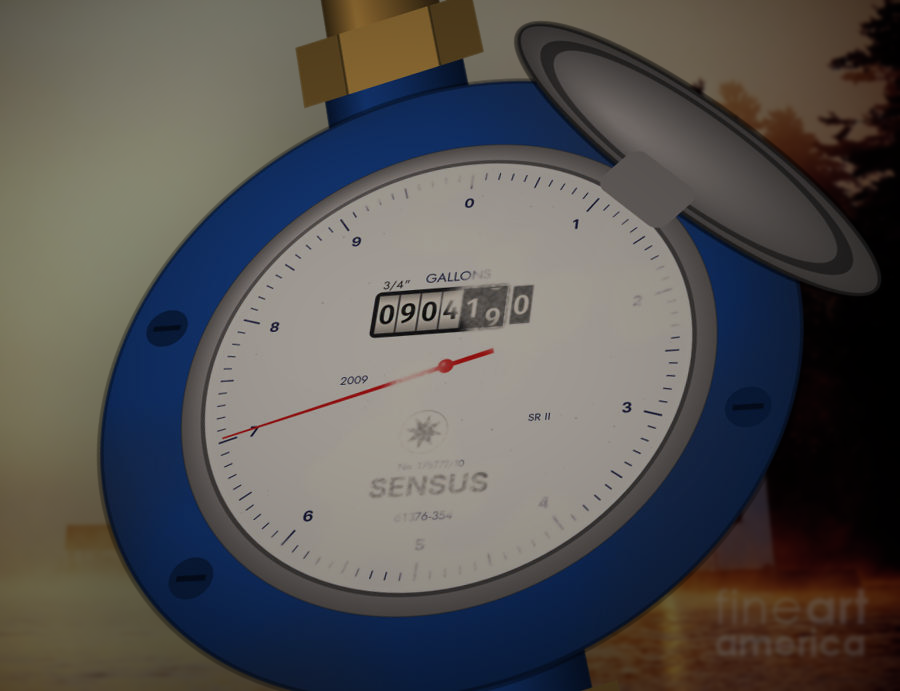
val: {"value": 904187.0, "unit": "gal"}
